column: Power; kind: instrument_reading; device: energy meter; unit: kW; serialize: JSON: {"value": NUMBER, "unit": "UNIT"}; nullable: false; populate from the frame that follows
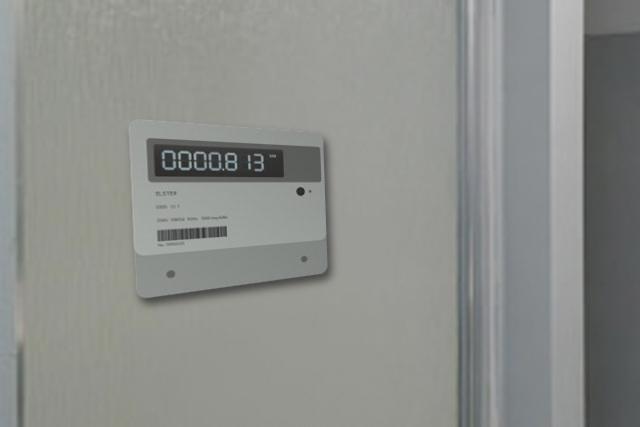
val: {"value": 0.813, "unit": "kW"}
